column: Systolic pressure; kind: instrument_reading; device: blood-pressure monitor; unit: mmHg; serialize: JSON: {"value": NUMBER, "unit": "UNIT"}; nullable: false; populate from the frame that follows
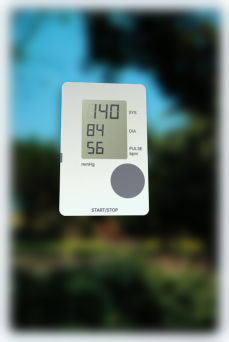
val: {"value": 140, "unit": "mmHg"}
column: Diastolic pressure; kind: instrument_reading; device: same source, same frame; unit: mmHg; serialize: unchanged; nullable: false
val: {"value": 84, "unit": "mmHg"}
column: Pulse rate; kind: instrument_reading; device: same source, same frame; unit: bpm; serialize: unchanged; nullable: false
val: {"value": 56, "unit": "bpm"}
